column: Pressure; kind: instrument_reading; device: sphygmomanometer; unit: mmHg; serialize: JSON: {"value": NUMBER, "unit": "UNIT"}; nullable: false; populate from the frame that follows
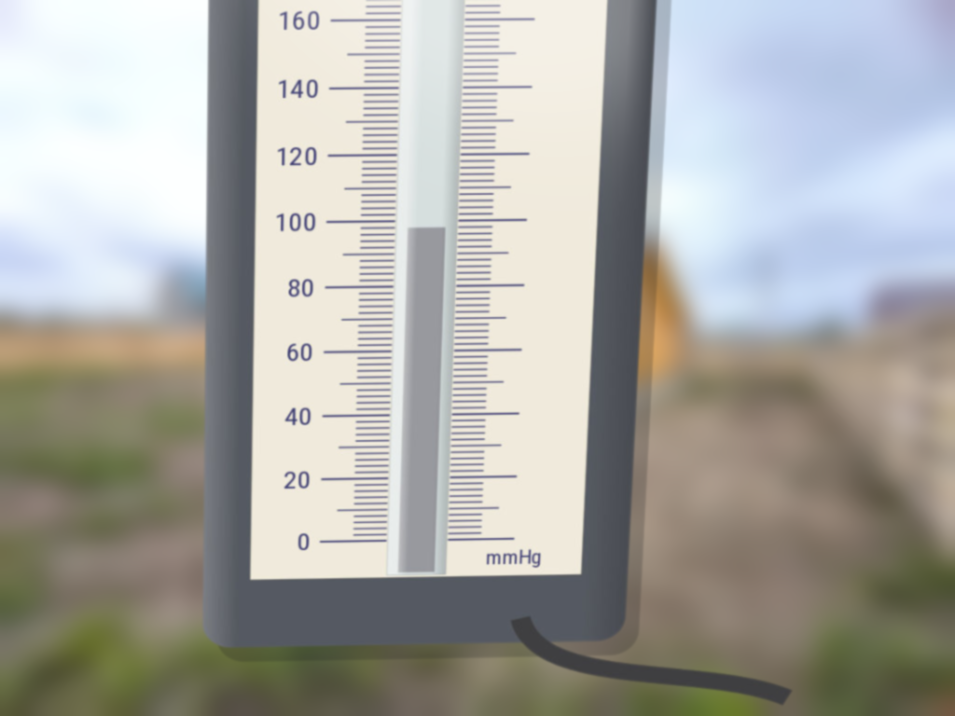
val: {"value": 98, "unit": "mmHg"}
